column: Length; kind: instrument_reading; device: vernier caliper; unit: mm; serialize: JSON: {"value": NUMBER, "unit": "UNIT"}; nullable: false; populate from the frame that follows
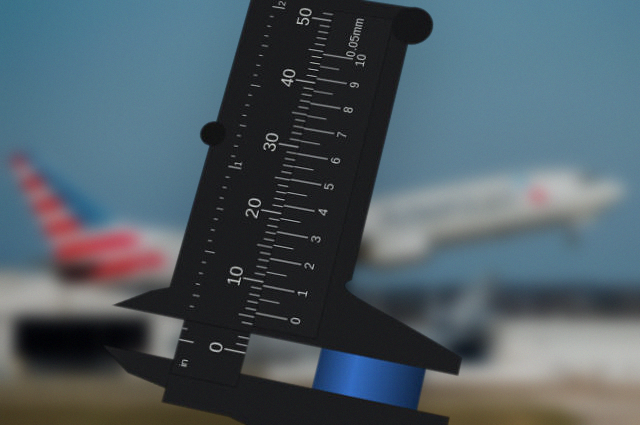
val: {"value": 5.6, "unit": "mm"}
